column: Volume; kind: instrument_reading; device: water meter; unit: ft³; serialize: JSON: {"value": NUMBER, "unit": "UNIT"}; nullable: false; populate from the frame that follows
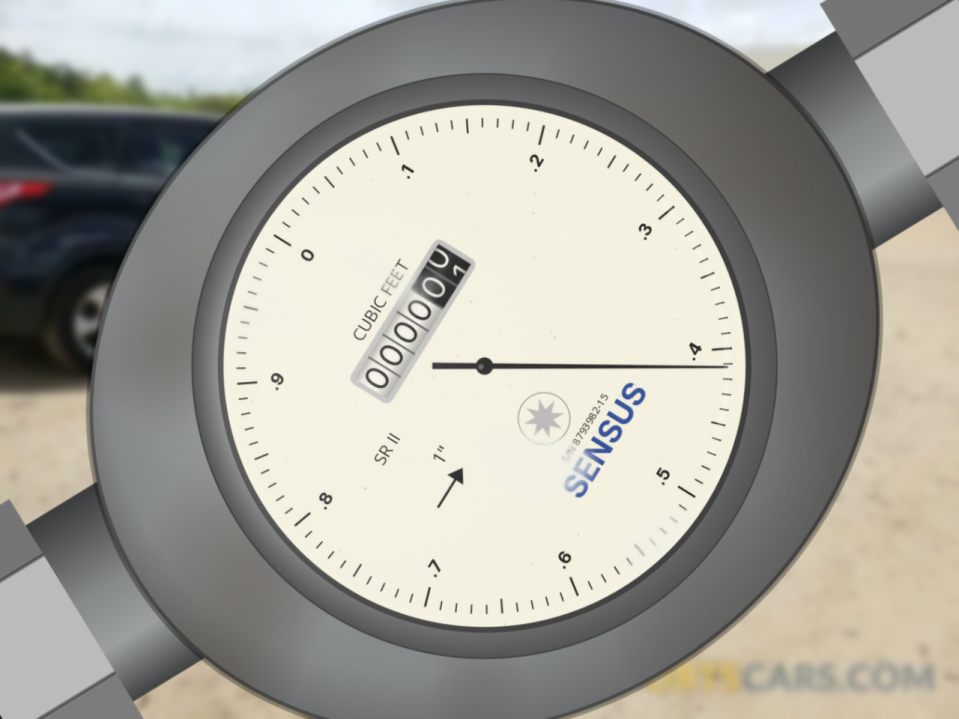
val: {"value": 0.41, "unit": "ft³"}
